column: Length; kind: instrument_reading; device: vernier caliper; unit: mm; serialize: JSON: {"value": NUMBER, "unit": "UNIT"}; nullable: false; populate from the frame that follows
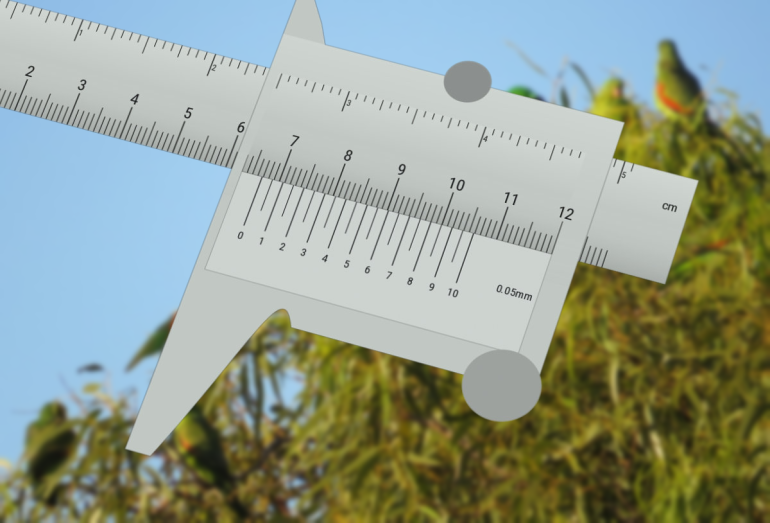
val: {"value": 66.8, "unit": "mm"}
